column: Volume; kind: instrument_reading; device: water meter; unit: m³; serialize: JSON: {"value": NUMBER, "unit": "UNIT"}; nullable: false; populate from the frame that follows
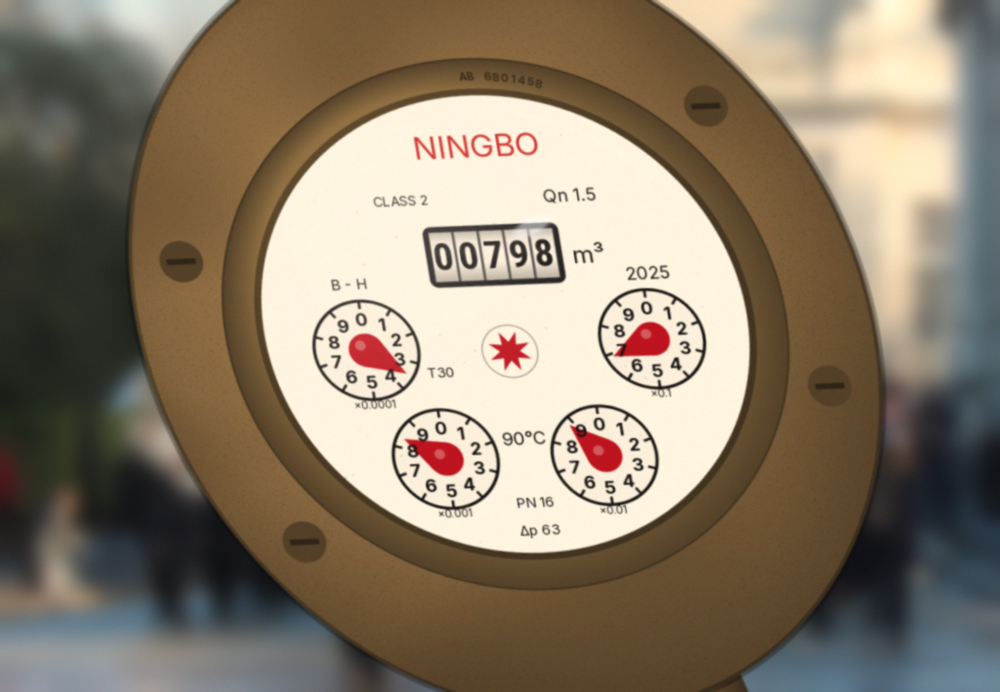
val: {"value": 798.6883, "unit": "m³"}
